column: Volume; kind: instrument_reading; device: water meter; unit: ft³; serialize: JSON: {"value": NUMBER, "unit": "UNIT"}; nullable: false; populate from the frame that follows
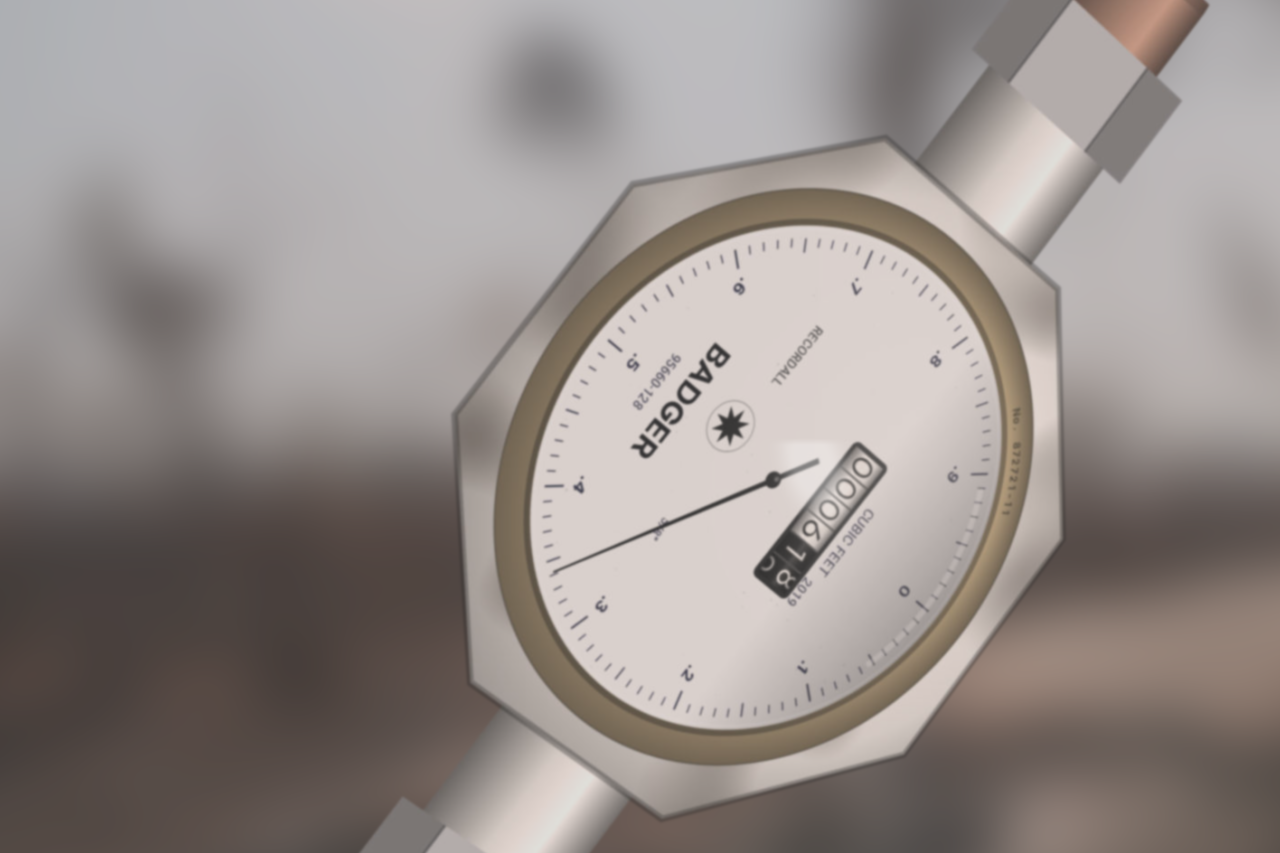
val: {"value": 618.34, "unit": "ft³"}
